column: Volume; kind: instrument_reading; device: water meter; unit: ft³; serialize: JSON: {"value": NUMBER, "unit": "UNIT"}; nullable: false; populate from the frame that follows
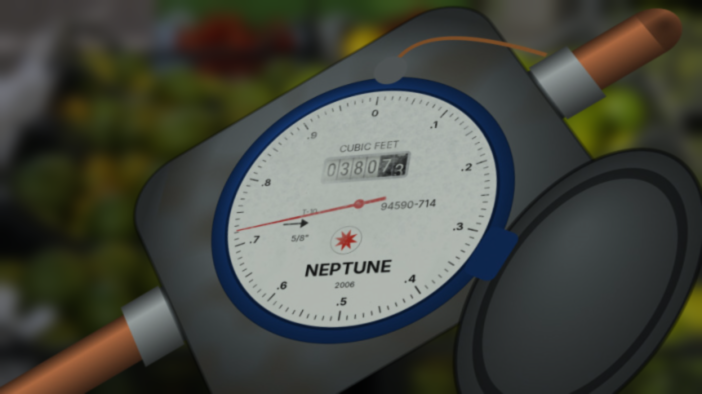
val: {"value": 38072.72, "unit": "ft³"}
